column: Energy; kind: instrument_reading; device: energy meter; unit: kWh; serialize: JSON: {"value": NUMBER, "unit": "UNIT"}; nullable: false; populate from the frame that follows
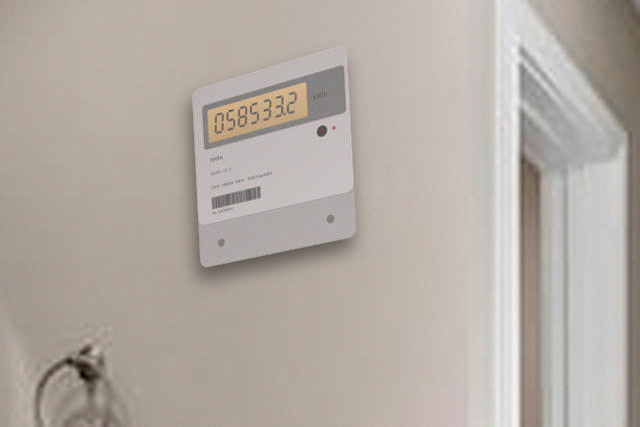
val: {"value": 58533.2, "unit": "kWh"}
